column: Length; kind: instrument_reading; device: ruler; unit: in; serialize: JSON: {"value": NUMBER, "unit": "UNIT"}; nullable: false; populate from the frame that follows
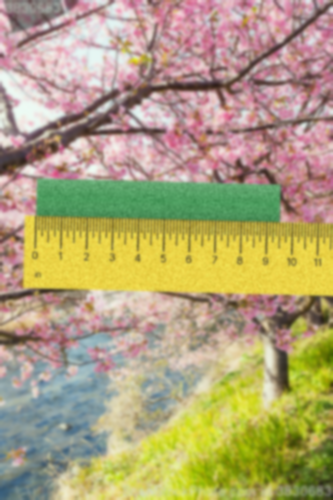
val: {"value": 9.5, "unit": "in"}
